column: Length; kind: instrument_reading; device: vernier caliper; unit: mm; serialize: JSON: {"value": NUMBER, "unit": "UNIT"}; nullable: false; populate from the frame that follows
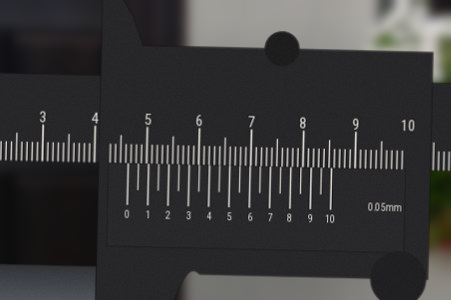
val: {"value": 46.5, "unit": "mm"}
